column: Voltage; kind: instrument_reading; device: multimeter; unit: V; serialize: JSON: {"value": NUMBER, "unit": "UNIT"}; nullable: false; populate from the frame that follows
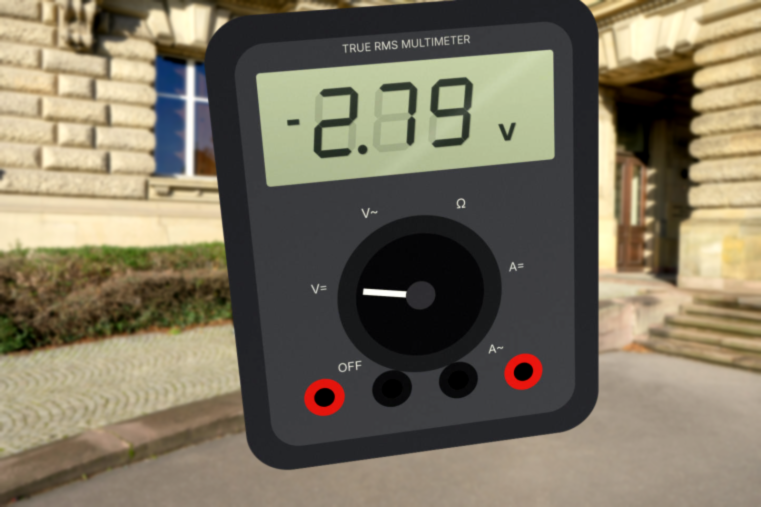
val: {"value": -2.79, "unit": "V"}
